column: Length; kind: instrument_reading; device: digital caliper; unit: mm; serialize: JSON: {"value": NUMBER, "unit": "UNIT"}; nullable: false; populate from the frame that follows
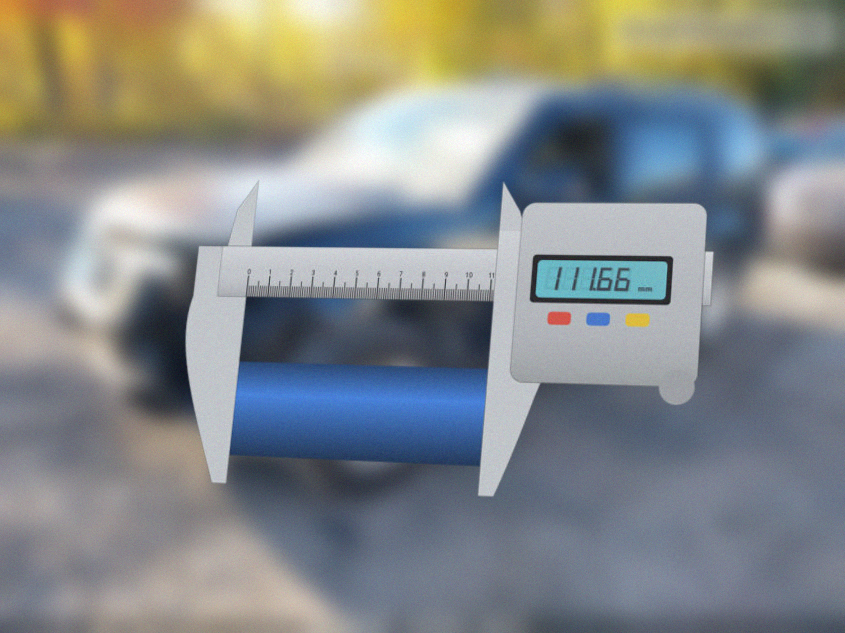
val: {"value": 111.66, "unit": "mm"}
